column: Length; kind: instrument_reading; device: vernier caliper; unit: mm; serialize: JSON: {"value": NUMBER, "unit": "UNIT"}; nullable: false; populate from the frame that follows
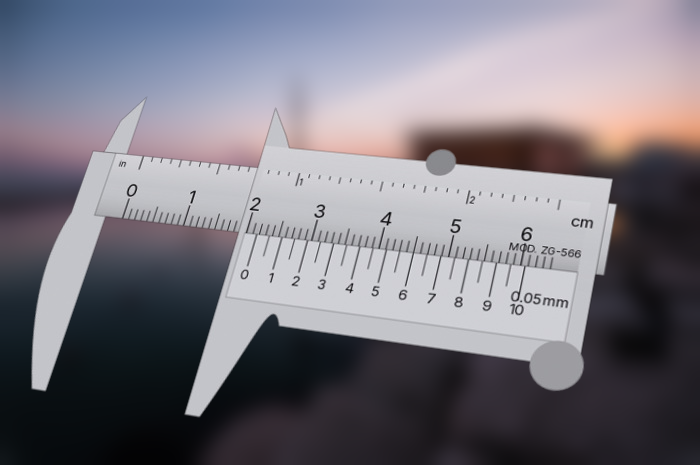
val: {"value": 21.6, "unit": "mm"}
